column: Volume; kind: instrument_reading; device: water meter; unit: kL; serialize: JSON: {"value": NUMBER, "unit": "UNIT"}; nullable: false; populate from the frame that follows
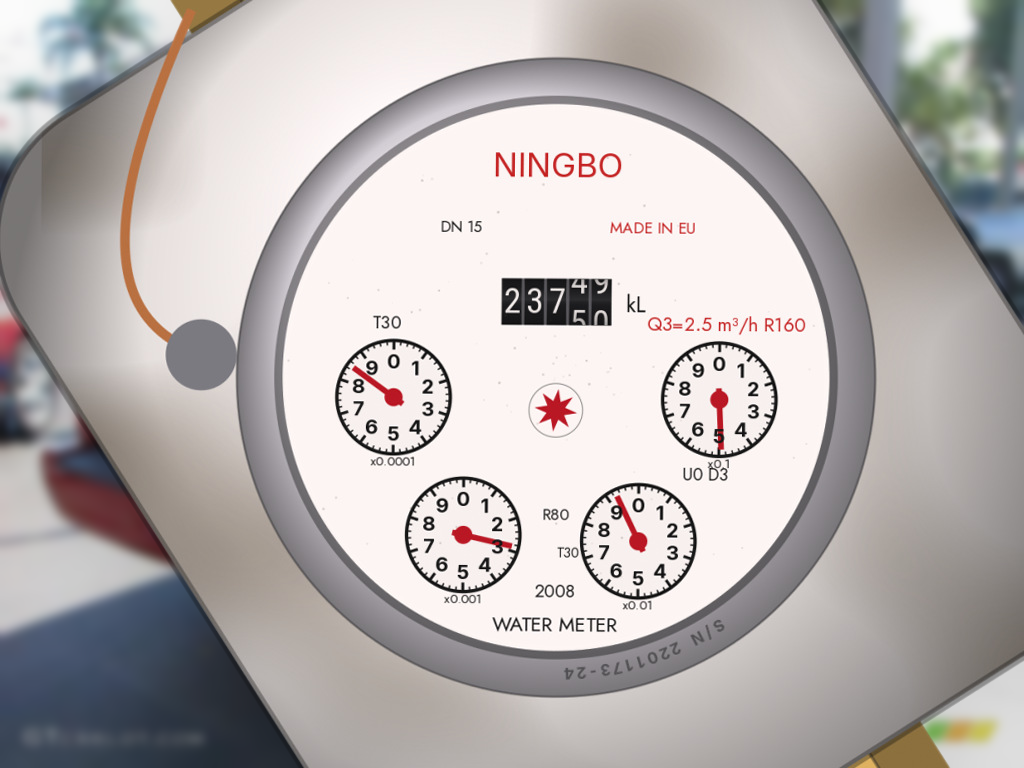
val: {"value": 23749.4928, "unit": "kL"}
